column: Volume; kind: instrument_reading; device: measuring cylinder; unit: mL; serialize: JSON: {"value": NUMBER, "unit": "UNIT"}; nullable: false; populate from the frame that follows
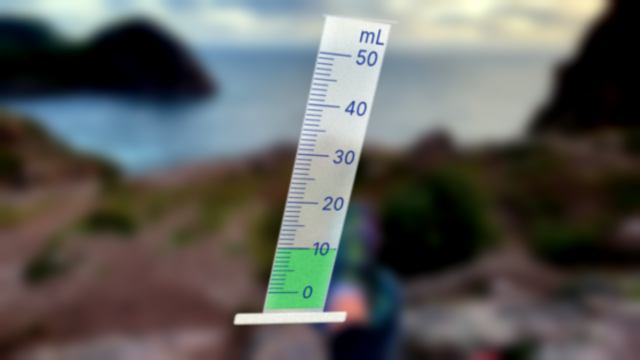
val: {"value": 10, "unit": "mL"}
